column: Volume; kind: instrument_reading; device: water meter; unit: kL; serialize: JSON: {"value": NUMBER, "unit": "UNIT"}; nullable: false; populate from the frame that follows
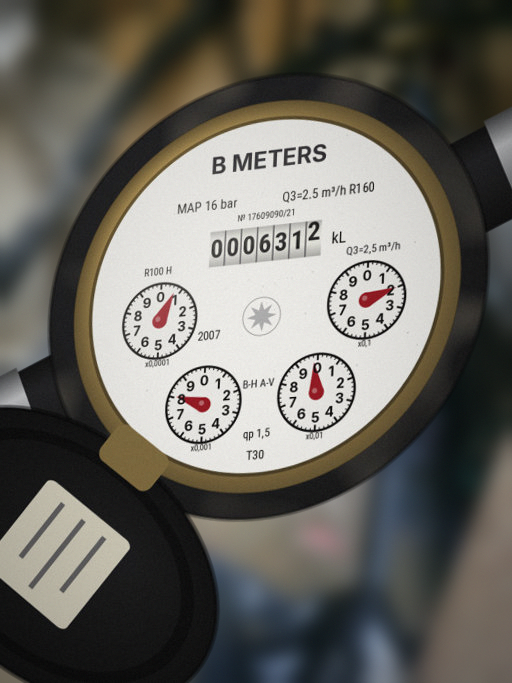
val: {"value": 6312.1980, "unit": "kL"}
